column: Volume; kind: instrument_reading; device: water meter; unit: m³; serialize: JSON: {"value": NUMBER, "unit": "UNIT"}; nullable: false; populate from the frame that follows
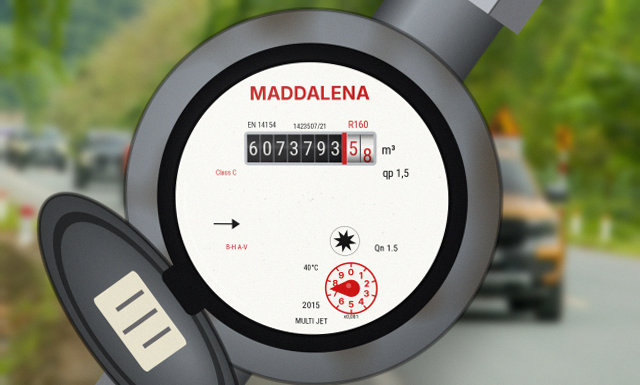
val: {"value": 6073793.577, "unit": "m³"}
